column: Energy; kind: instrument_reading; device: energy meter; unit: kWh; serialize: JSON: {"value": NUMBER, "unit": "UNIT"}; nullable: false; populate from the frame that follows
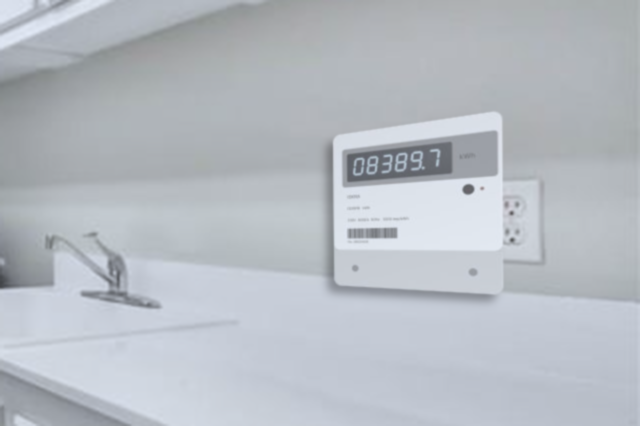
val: {"value": 8389.7, "unit": "kWh"}
